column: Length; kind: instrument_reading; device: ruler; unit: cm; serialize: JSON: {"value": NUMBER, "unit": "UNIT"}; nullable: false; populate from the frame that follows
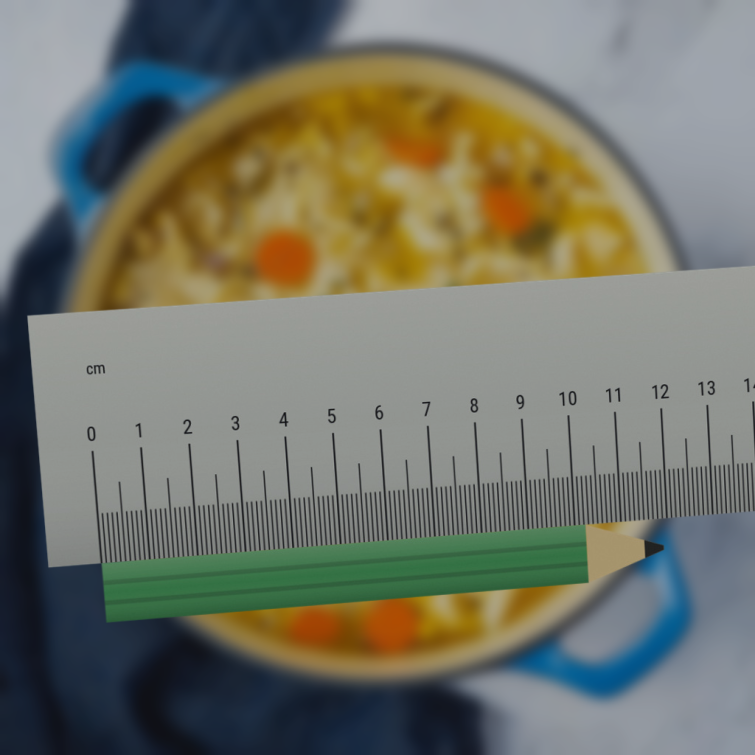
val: {"value": 11.9, "unit": "cm"}
